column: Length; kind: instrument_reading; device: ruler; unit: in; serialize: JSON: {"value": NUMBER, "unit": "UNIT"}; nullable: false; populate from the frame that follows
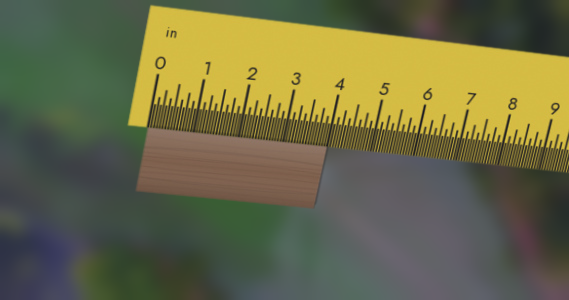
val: {"value": 4, "unit": "in"}
